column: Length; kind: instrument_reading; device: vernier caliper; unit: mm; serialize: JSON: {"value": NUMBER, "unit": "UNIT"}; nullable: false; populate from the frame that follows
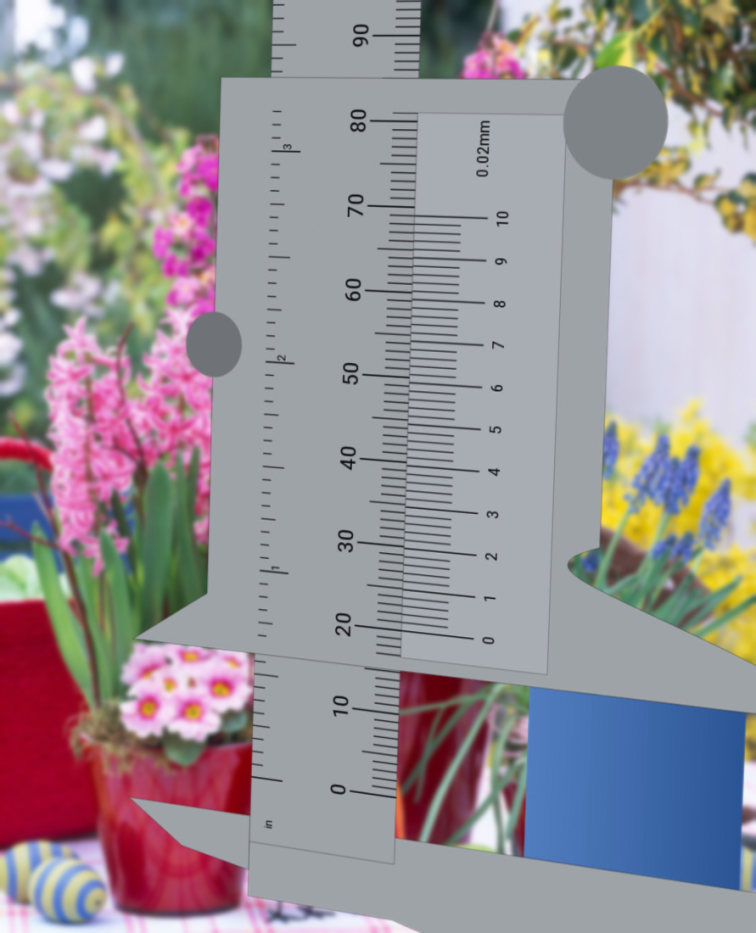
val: {"value": 20.0, "unit": "mm"}
